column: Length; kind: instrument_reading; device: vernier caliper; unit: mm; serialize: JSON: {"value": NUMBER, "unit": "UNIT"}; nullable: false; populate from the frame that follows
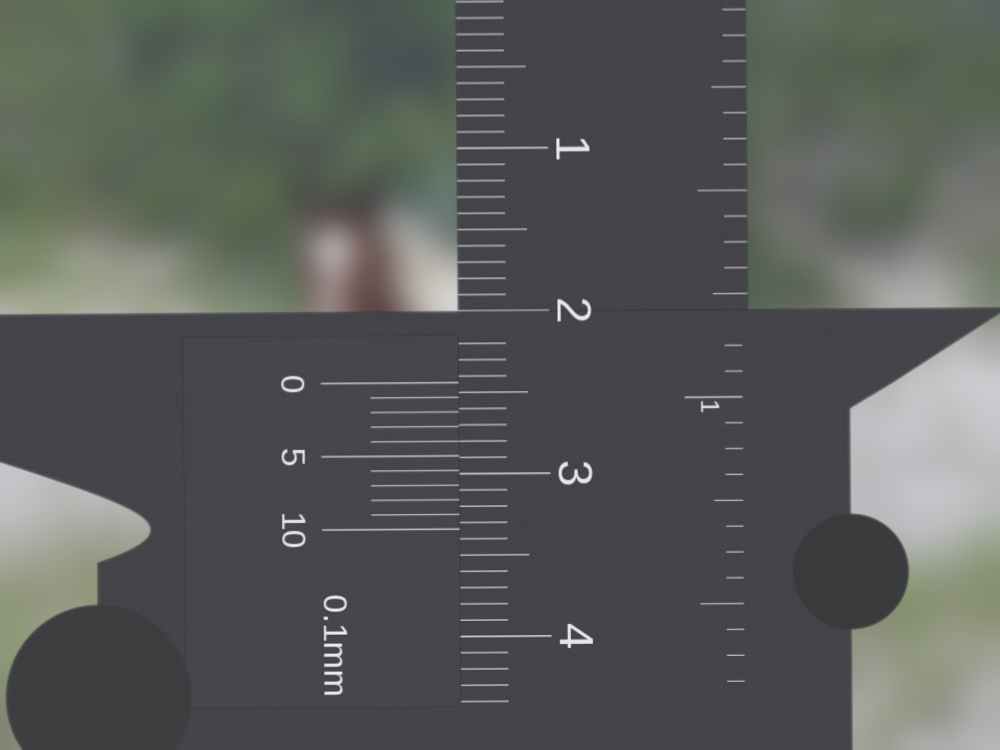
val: {"value": 24.4, "unit": "mm"}
